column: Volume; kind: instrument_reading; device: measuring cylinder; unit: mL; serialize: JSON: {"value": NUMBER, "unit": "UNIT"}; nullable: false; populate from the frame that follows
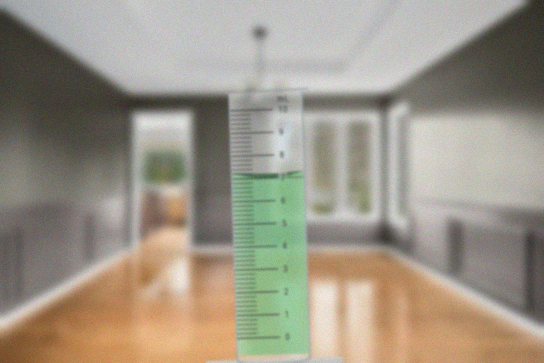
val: {"value": 7, "unit": "mL"}
